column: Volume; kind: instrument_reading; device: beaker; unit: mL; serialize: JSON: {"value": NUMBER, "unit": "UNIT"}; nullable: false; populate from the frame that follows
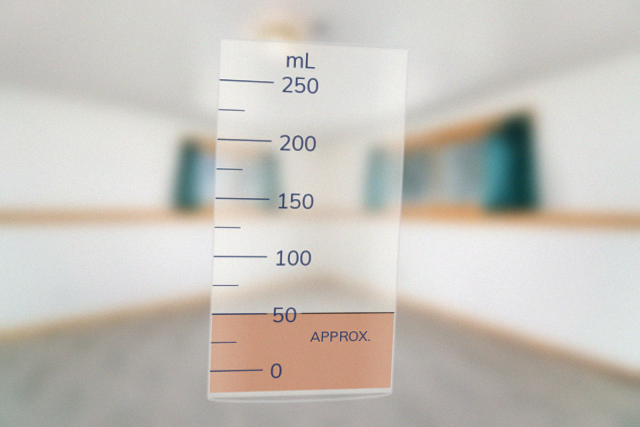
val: {"value": 50, "unit": "mL"}
